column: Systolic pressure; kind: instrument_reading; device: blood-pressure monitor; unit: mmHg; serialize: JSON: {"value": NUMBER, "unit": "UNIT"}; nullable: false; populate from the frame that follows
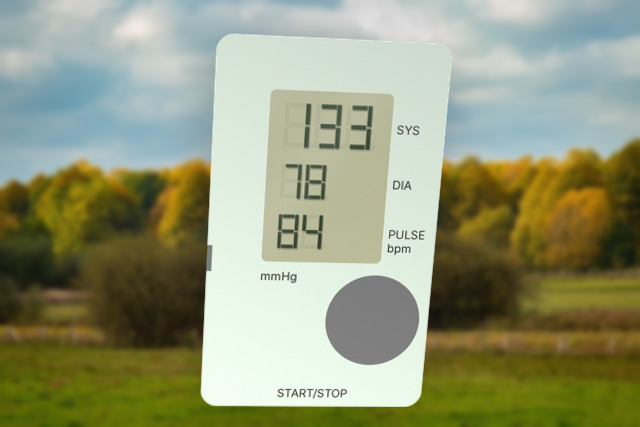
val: {"value": 133, "unit": "mmHg"}
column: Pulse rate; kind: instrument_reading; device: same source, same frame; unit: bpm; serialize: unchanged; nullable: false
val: {"value": 84, "unit": "bpm"}
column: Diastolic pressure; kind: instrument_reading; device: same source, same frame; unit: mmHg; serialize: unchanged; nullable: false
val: {"value": 78, "unit": "mmHg"}
